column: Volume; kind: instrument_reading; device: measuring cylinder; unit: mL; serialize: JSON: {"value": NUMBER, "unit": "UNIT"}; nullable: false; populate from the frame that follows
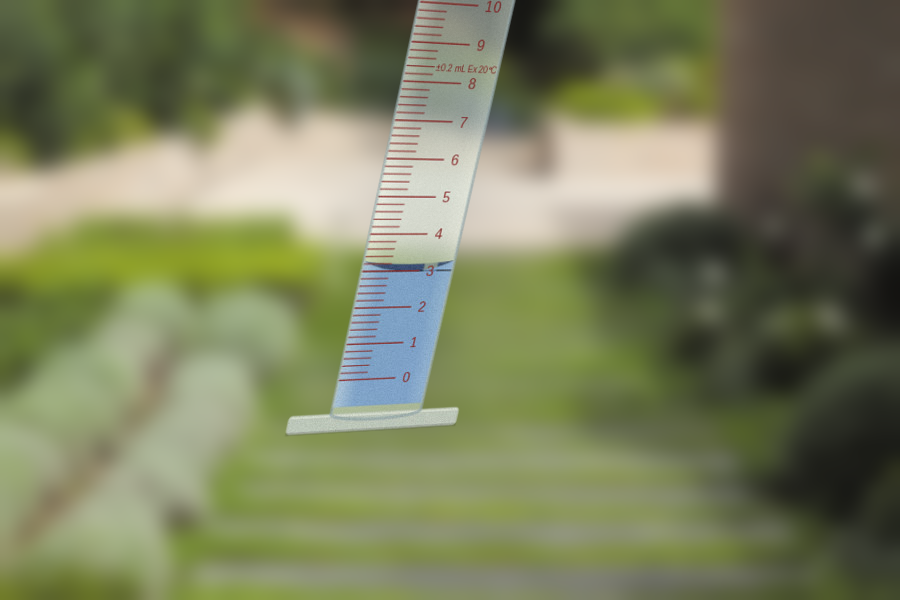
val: {"value": 3, "unit": "mL"}
